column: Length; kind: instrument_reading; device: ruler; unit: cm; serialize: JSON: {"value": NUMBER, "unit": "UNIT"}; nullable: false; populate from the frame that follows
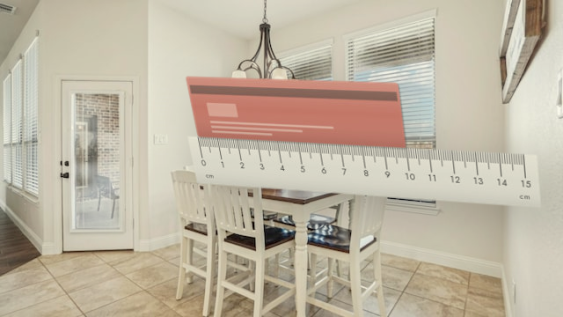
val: {"value": 10, "unit": "cm"}
